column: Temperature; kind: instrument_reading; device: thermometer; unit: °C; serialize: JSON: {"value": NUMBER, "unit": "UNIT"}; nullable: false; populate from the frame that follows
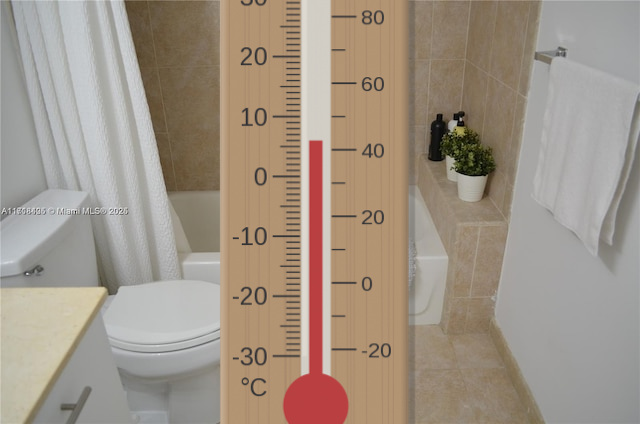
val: {"value": 6, "unit": "°C"}
